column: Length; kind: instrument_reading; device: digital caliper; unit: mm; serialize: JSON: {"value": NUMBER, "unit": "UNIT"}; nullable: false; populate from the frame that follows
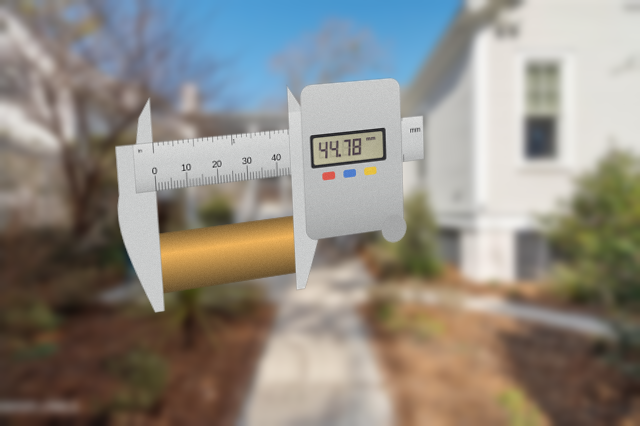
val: {"value": 44.78, "unit": "mm"}
